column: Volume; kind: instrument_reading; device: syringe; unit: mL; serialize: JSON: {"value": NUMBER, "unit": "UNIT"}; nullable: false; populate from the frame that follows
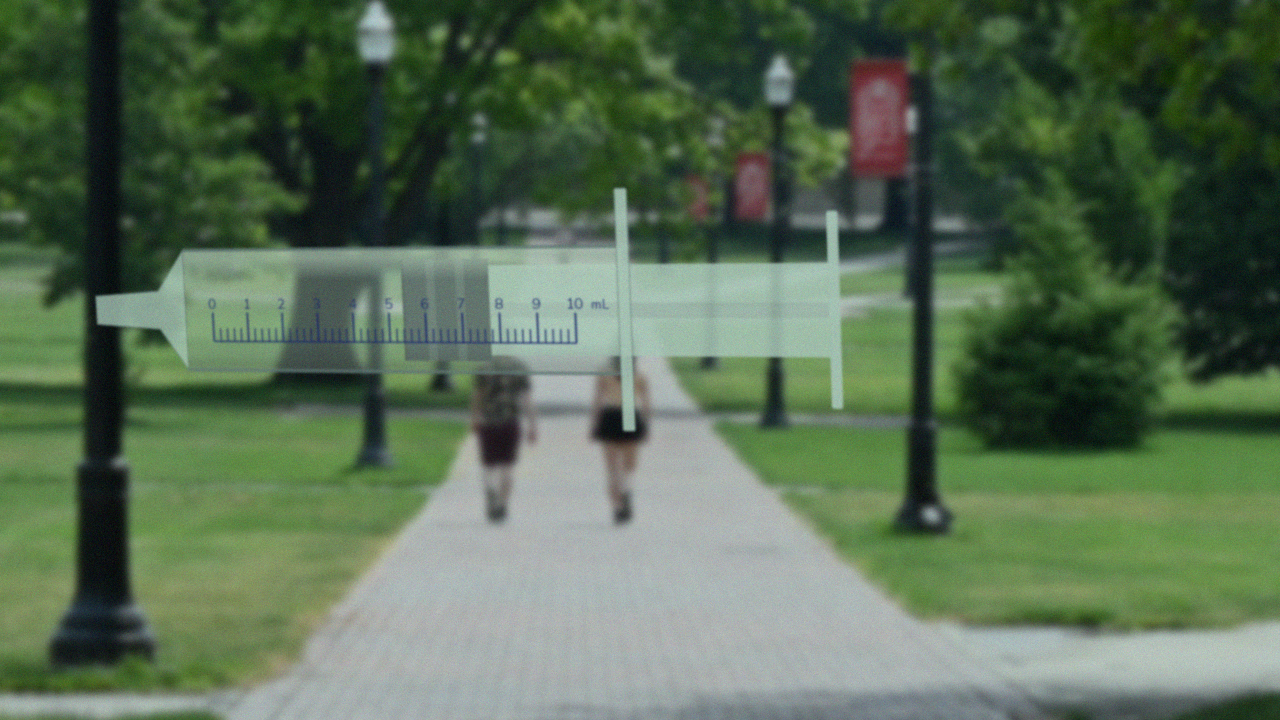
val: {"value": 5.4, "unit": "mL"}
